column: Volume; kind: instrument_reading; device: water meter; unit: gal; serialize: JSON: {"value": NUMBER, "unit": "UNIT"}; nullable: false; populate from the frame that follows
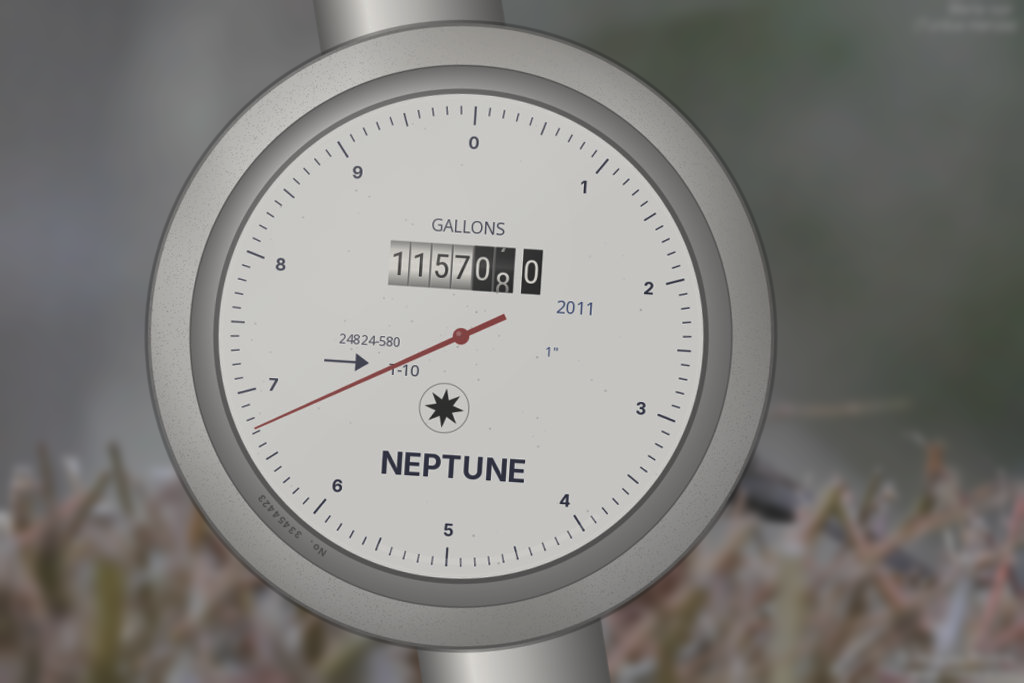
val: {"value": 1157076.7, "unit": "gal"}
